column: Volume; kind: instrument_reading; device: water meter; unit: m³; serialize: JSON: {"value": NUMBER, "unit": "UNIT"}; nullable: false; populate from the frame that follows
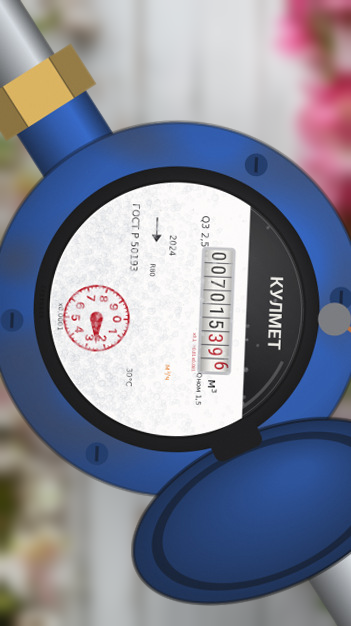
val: {"value": 7015.3962, "unit": "m³"}
